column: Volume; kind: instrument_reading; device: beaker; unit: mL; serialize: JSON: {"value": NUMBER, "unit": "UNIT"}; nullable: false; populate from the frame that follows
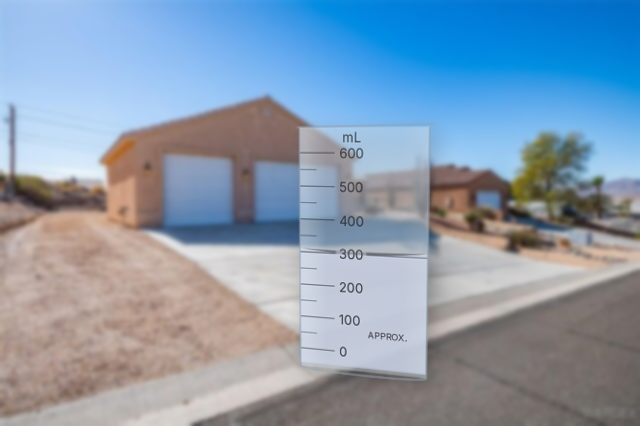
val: {"value": 300, "unit": "mL"}
